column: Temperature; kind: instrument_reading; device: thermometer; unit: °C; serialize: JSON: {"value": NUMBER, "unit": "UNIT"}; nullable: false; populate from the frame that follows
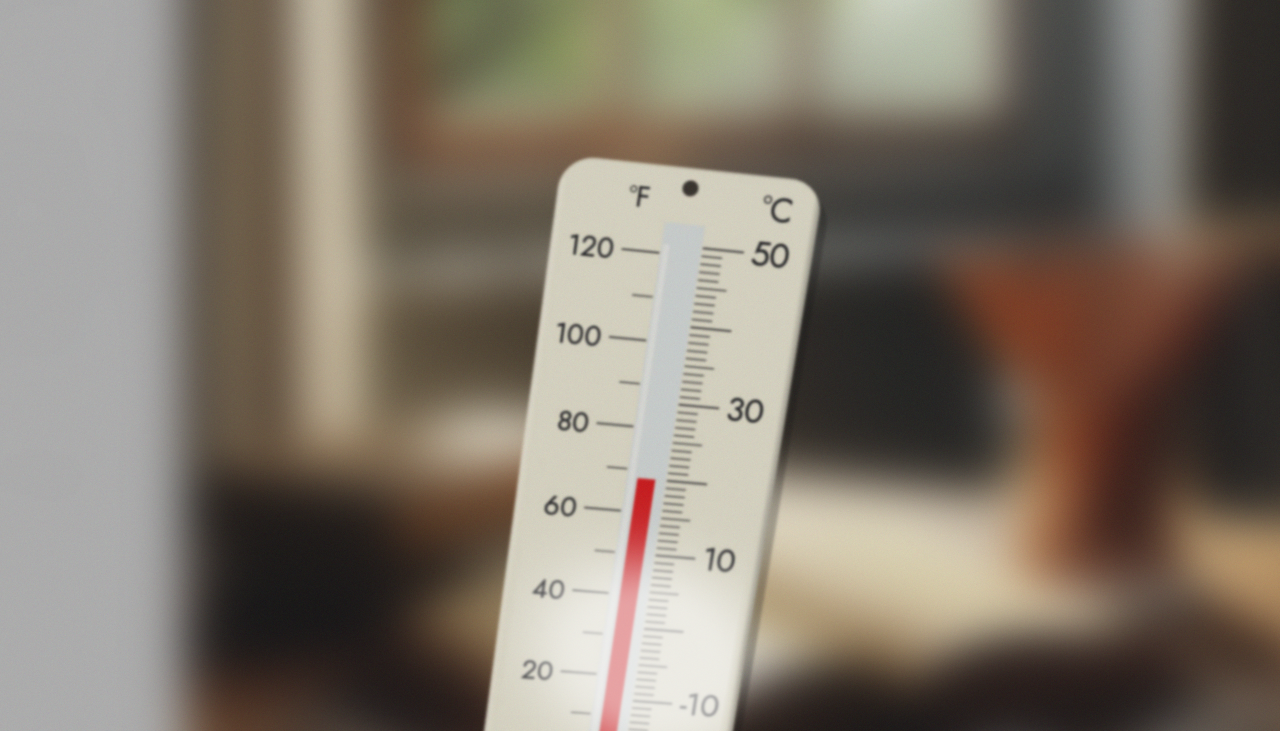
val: {"value": 20, "unit": "°C"}
